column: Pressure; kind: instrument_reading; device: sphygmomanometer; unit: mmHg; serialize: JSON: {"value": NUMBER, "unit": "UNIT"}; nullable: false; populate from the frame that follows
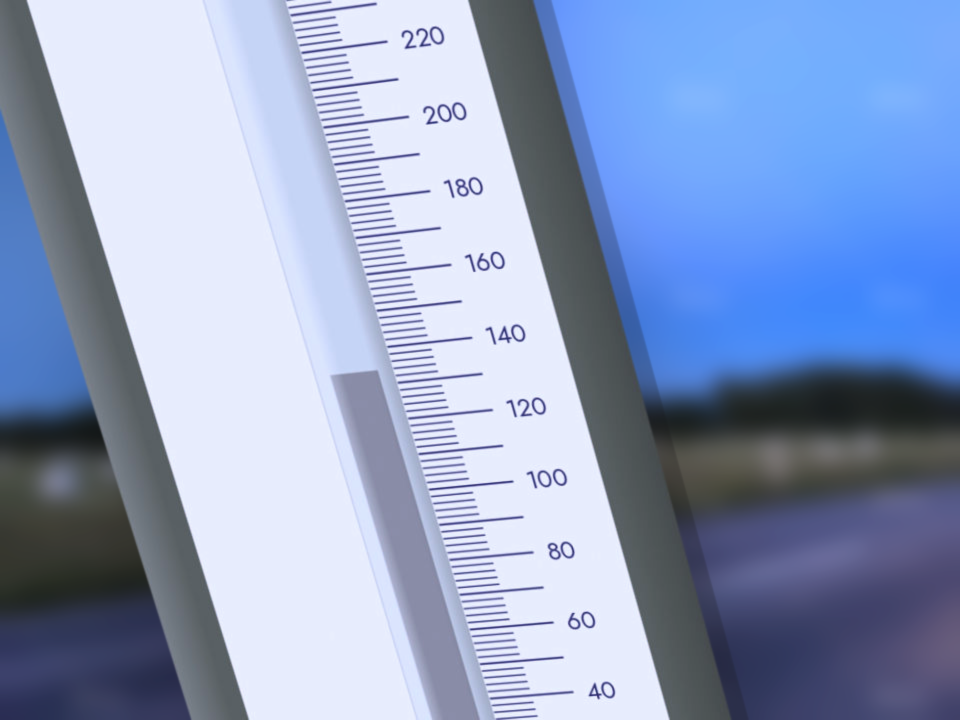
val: {"value": 134, "unit": "mmHg"}
